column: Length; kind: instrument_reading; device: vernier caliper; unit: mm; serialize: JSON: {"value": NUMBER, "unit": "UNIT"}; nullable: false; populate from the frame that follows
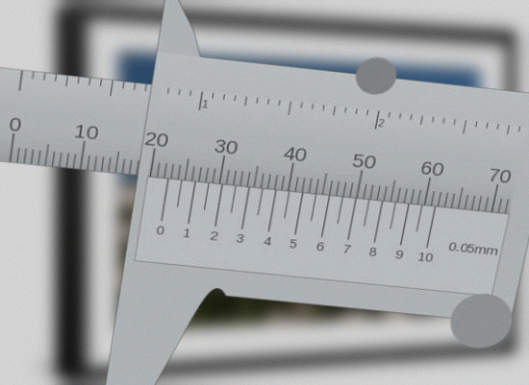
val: {"value": 22.6, "unit": "mm"}
